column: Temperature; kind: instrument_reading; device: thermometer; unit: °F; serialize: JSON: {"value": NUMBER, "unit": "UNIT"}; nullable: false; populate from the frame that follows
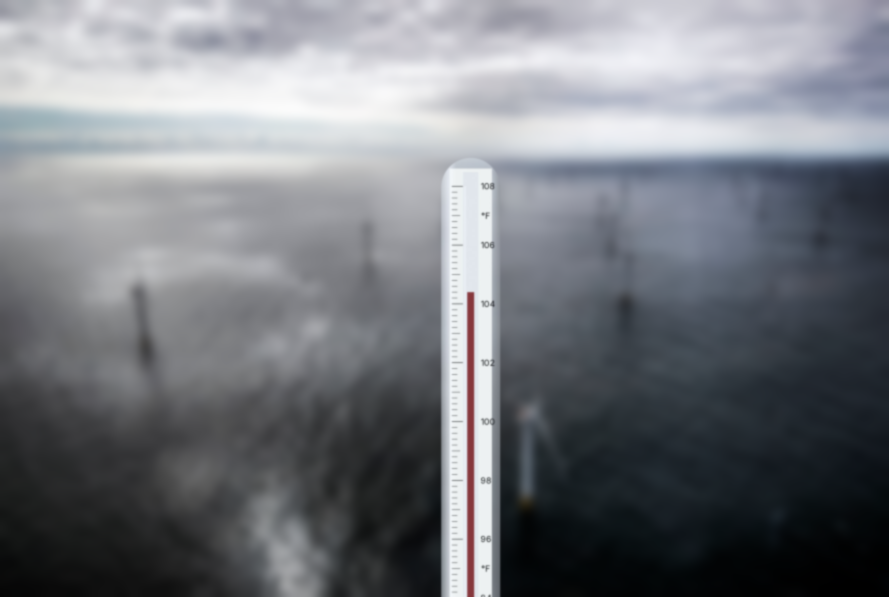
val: {"value": 104.4, "unit": "°F"}
